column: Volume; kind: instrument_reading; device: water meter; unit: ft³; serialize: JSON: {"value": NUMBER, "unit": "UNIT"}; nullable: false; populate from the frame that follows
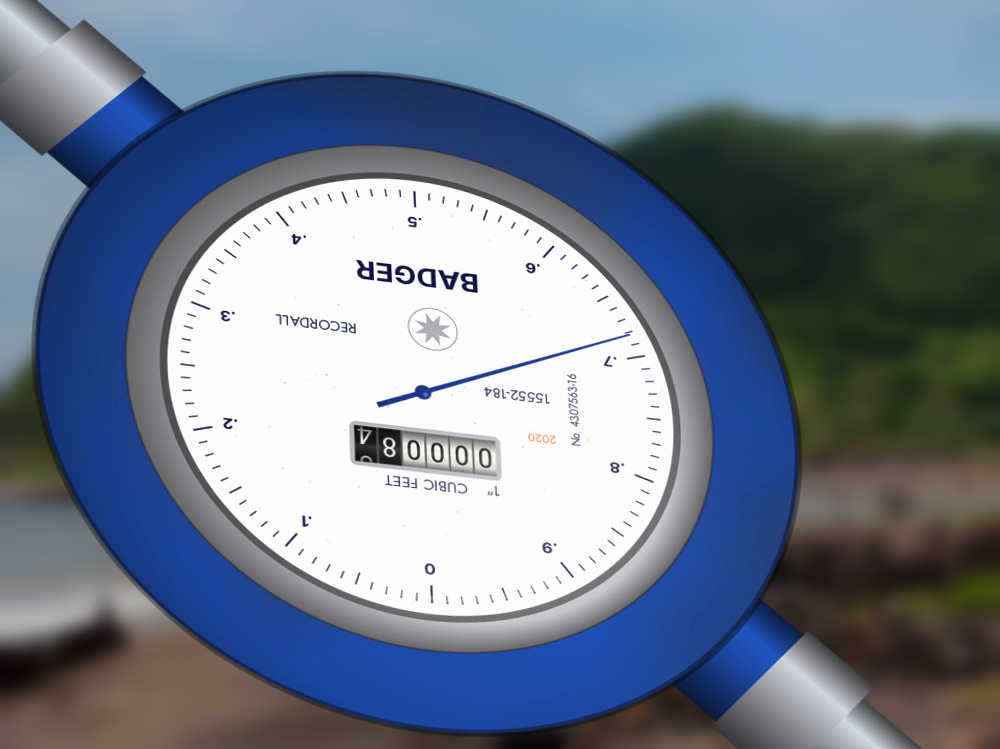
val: {"value": 83.68, "unit": "ft³"}
